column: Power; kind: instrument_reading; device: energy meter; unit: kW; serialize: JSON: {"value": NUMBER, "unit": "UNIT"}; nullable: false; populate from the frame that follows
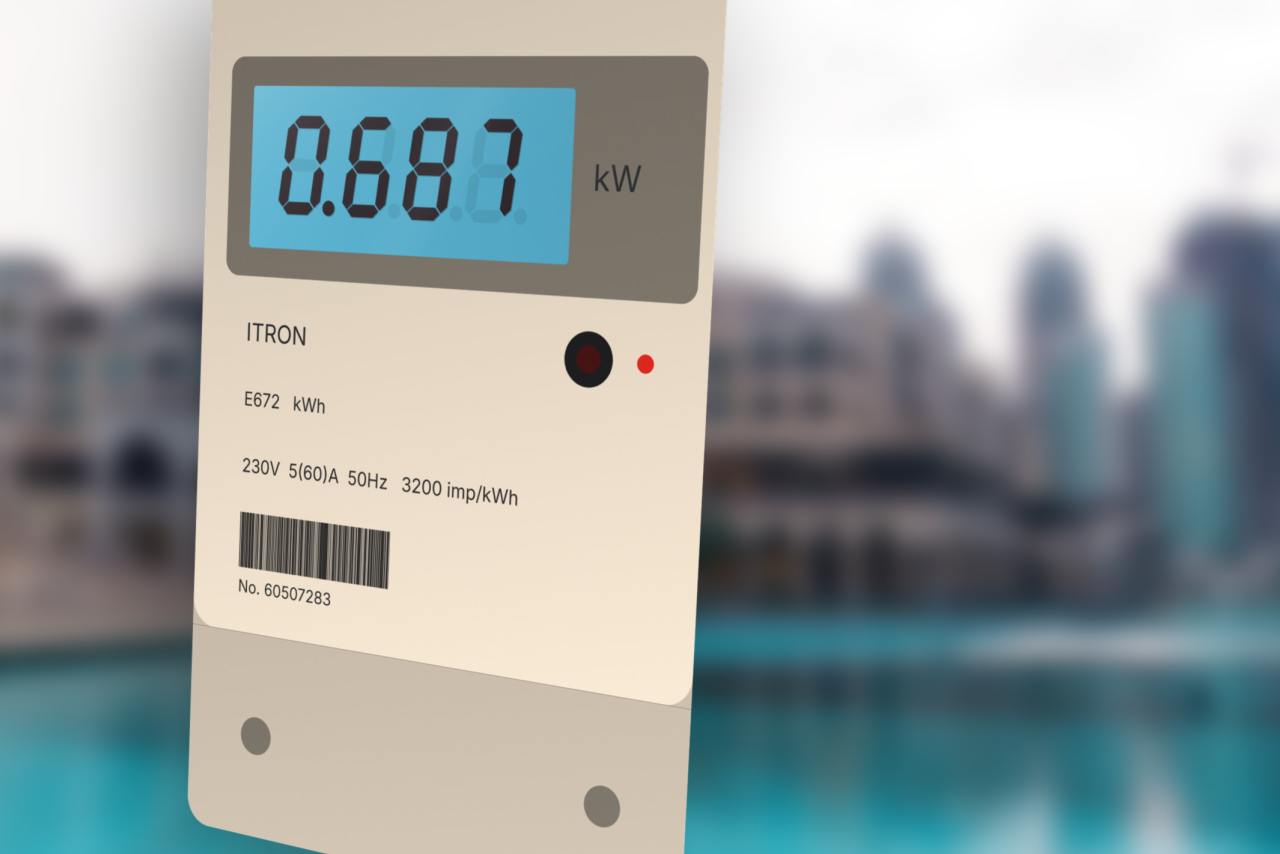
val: {"value": 0.687, "unit": "kW"}
